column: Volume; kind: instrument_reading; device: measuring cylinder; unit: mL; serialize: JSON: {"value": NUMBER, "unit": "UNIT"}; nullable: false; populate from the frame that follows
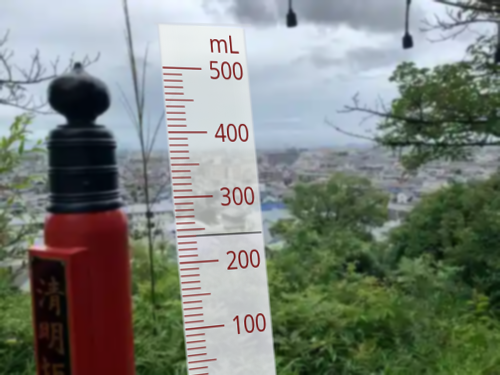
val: {"value": 240, "unit": "mL"}
